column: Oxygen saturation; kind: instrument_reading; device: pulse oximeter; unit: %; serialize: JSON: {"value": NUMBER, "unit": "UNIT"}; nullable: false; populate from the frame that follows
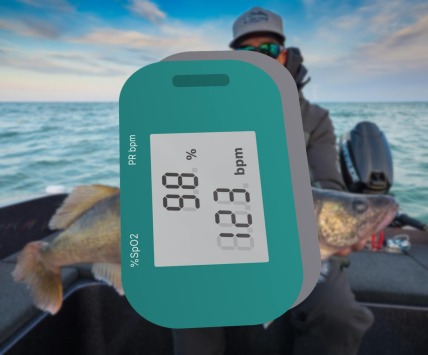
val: {"value": 98, "unit": "%"}
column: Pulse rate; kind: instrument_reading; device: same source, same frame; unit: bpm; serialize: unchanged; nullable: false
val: {"value": 123, "unit": "bpm"}
